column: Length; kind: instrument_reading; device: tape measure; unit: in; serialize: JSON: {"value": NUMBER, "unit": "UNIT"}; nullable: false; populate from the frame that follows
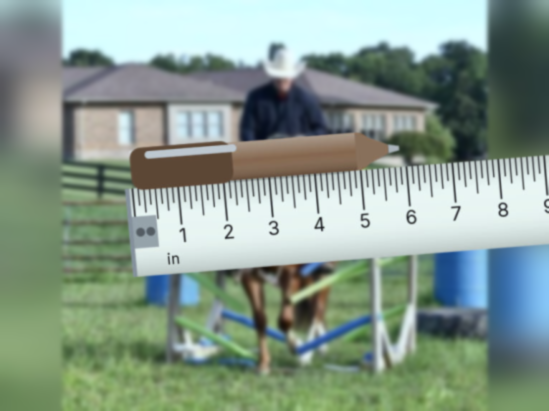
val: {"value": 5.875, "unit": "in"}
